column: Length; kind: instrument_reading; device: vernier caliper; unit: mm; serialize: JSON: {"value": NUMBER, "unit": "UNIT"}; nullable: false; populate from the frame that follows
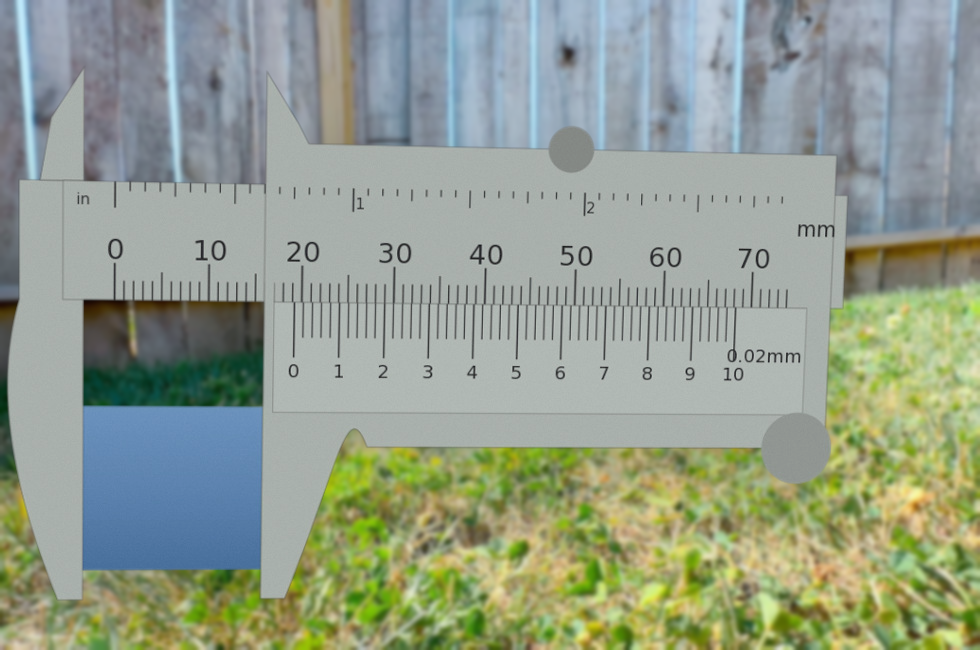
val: {"value": 19.2, "unit": "mm"}
